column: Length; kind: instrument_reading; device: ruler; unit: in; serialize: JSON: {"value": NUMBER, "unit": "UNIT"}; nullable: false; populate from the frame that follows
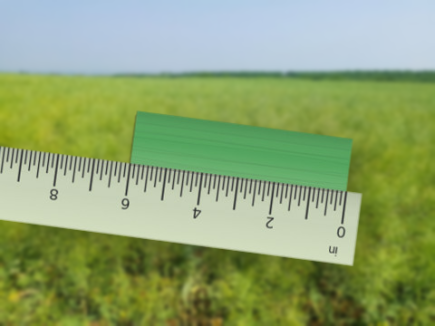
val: {"value": 6, "unit": "in"}
